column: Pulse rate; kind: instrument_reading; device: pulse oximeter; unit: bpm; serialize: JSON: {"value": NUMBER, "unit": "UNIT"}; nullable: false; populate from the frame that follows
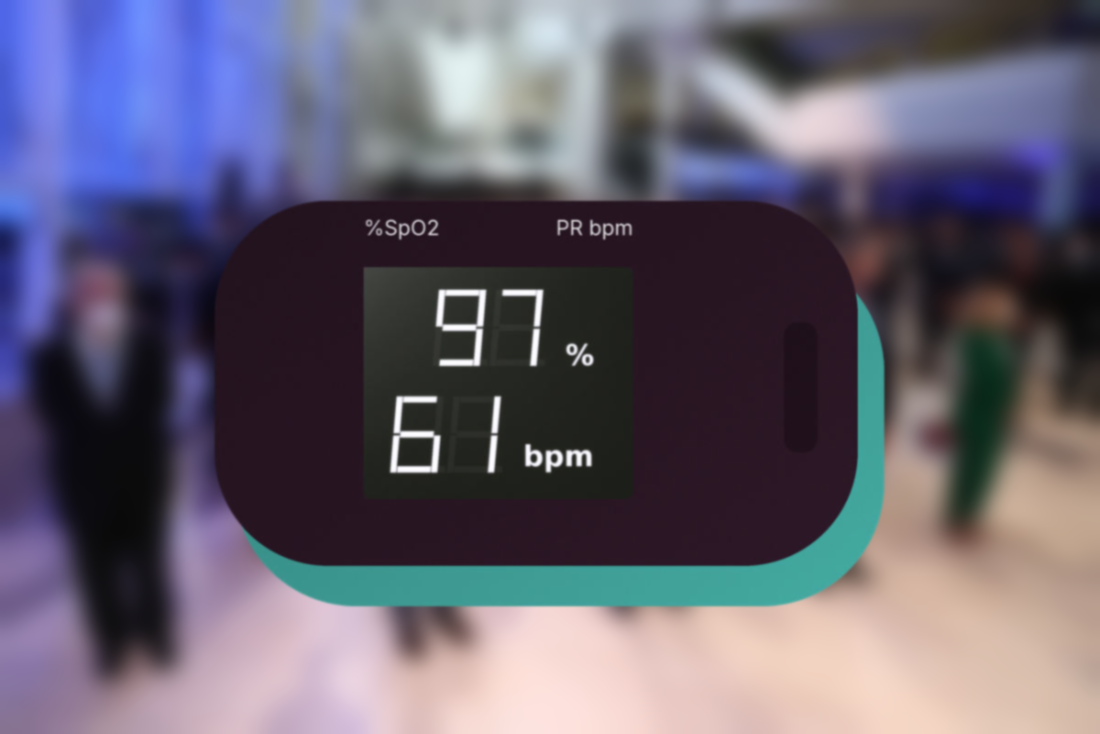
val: {"value": 61, "unit": "bpm"}
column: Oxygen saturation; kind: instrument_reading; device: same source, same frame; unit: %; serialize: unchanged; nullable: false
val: {"value": 97, "unit": "%"}
